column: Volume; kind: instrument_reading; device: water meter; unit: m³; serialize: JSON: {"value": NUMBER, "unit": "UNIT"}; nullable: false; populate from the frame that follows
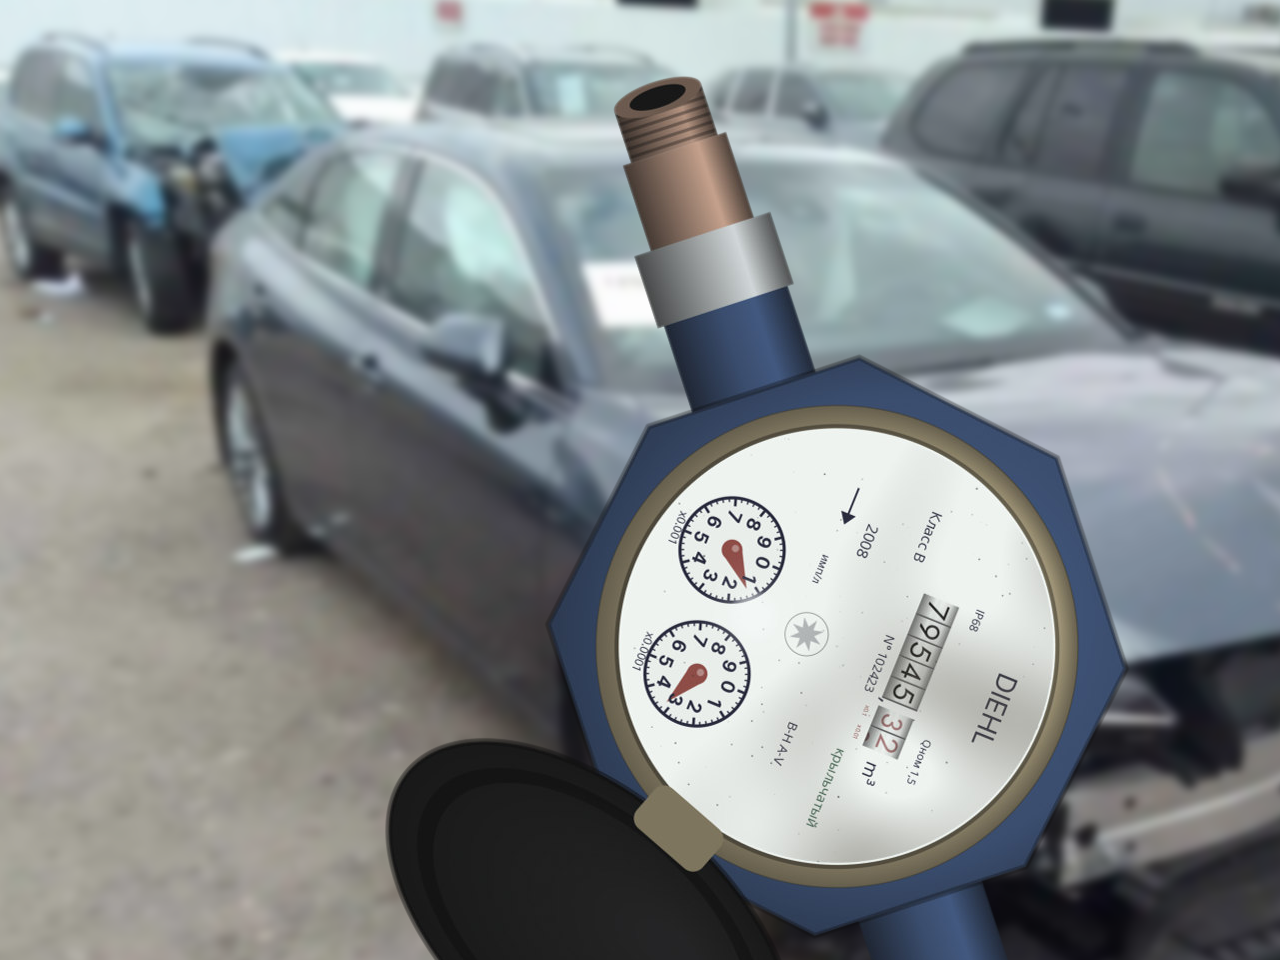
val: {"value": 79545.3213, "unit": "m³"}
